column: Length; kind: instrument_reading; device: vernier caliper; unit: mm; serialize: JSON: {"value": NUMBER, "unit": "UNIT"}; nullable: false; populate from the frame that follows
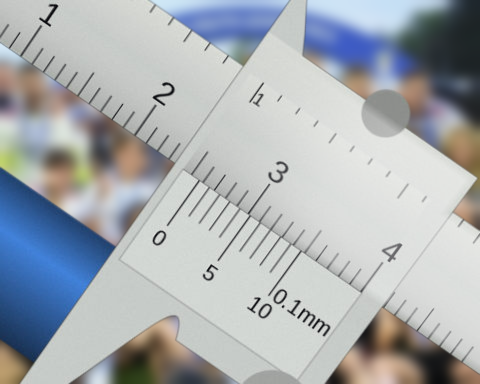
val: {"value": 25.7, "unit": "mm"}
